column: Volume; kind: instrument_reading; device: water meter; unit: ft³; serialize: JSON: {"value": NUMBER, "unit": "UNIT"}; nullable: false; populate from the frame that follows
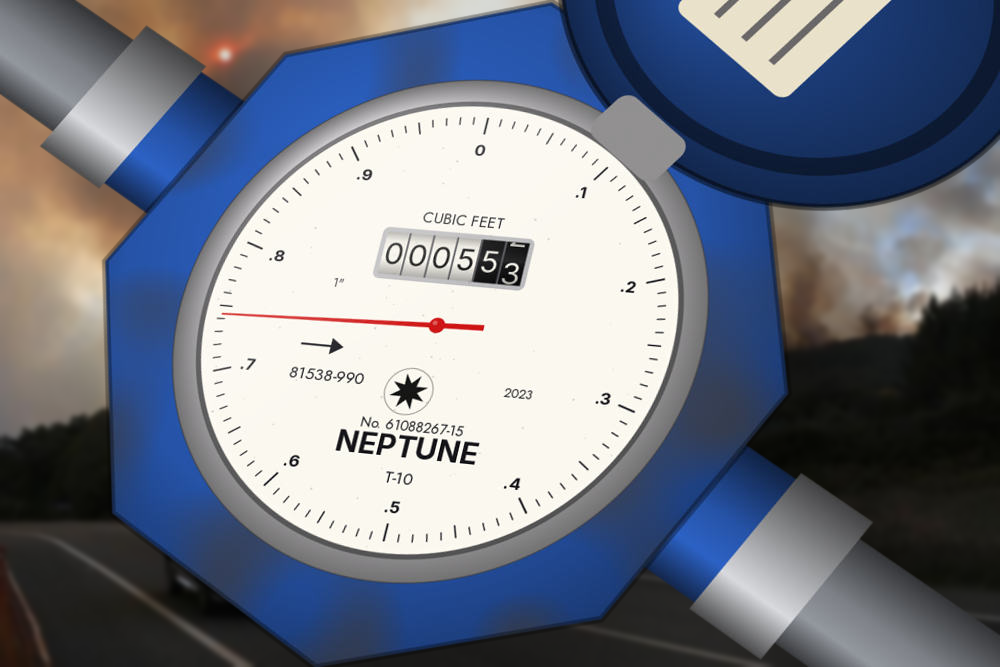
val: {"value": 552.74, "unit": "ft³"}
